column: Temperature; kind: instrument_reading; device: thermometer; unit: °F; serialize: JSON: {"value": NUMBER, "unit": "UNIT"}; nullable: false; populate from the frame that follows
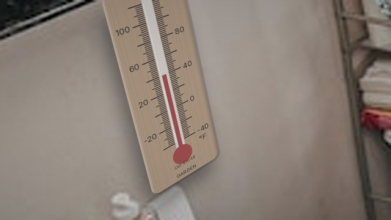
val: {"value": 40, "unit": "°F"}
